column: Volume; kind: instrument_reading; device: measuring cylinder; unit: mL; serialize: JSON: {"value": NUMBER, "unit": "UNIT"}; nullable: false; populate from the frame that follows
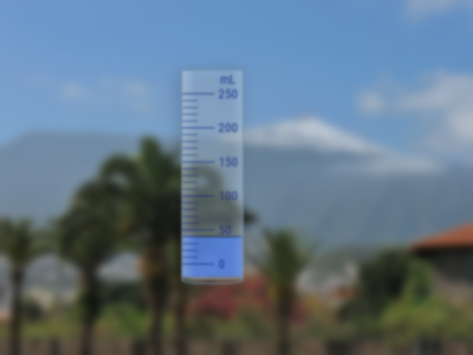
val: {"value": 40, "unit": "mL"}
